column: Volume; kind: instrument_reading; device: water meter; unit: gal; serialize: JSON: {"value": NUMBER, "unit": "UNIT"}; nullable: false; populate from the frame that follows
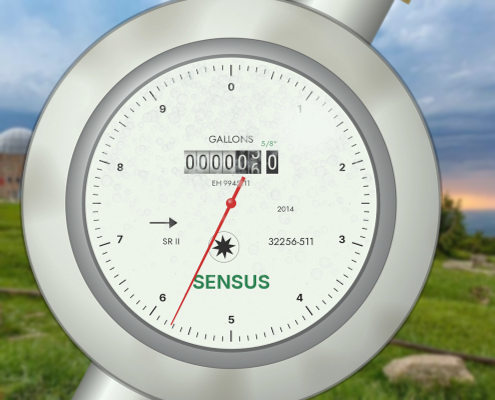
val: {"value": 55.7, "unit": "gal"}
